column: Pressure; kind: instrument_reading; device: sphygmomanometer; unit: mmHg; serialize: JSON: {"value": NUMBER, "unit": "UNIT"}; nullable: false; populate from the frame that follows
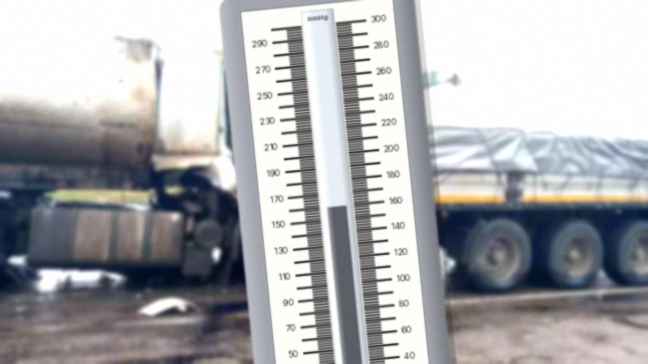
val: {"value": 160, "unit": "mmHg"}
